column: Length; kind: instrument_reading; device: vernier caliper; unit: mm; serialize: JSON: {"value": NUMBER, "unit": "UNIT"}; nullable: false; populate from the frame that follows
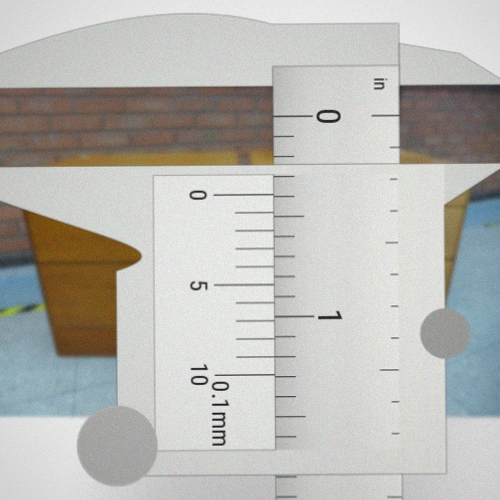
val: {"value": 3.9, "unit": "mm"}
